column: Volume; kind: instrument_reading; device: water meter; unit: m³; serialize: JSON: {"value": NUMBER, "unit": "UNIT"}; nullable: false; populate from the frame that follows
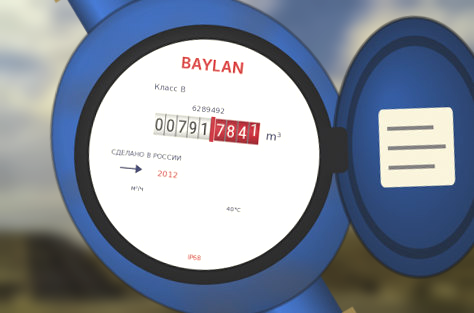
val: {"value": 791.7841, "unit": "m³"}
